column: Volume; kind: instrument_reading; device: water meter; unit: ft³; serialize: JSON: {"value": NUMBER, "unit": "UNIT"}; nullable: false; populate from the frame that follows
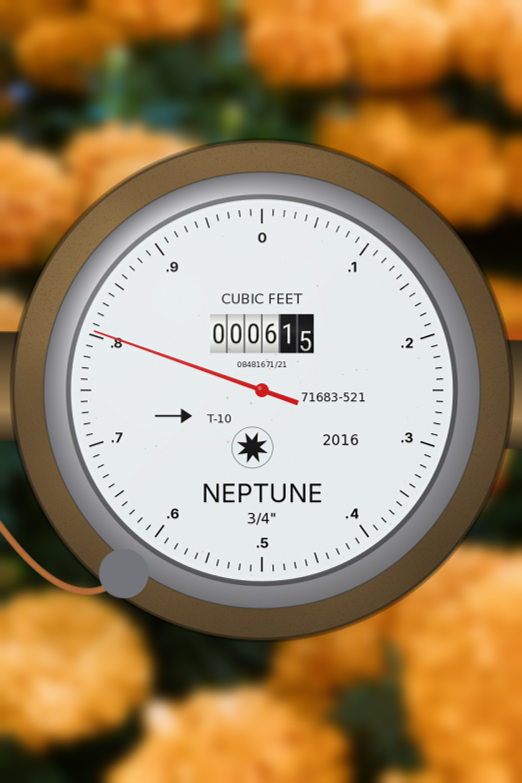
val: {"value": 614.80, "unit": "ft³"}
